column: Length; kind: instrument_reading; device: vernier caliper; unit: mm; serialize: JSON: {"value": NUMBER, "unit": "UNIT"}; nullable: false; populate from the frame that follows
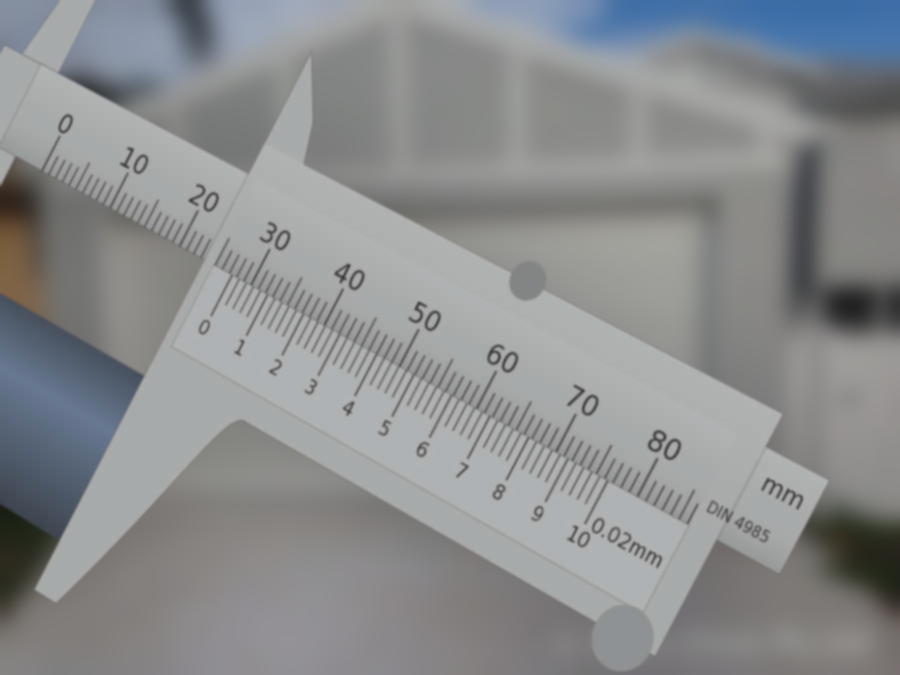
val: {"value": 27.4, "unit": "mm"}
